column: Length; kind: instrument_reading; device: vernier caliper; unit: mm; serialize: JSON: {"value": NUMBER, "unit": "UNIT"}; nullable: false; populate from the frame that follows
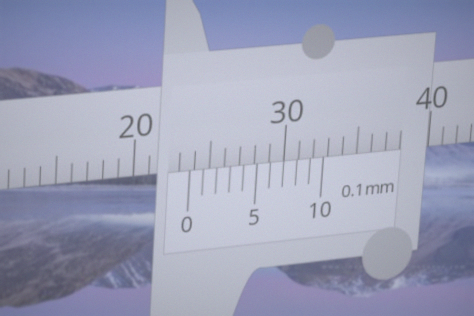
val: {"value": 23.7, "unit": "mm"}
